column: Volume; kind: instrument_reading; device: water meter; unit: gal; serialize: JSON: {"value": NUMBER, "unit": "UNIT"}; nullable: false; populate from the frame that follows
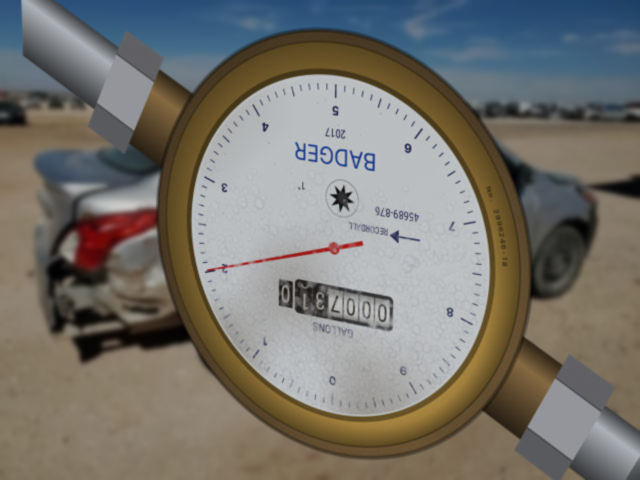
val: {"value": 7312.0, "unit": "gal"}
